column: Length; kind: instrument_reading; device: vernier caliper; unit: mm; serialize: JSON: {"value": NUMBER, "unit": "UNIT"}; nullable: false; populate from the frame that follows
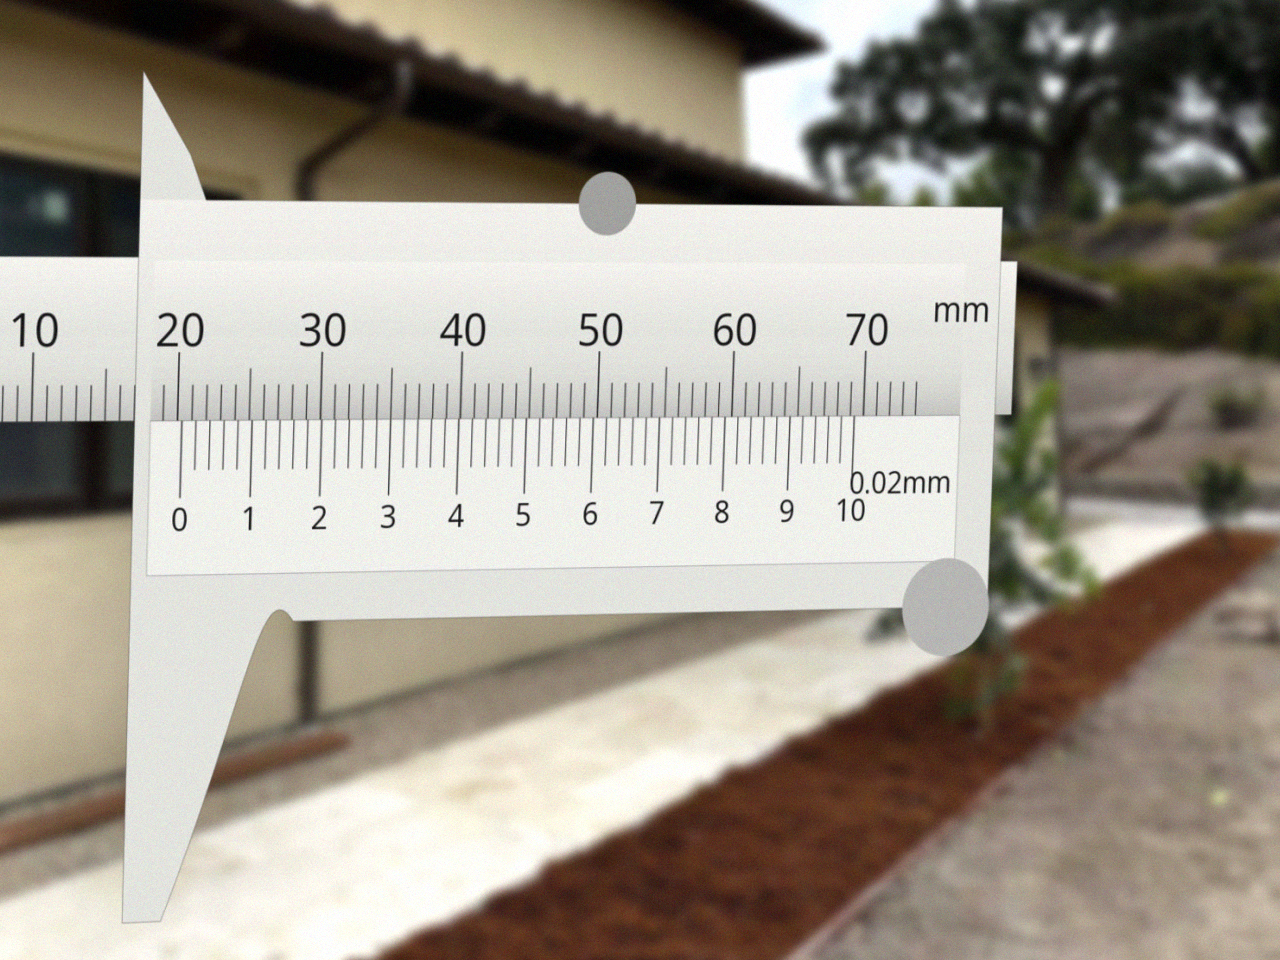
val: {"value": 20.3, "unit": "mm"}
